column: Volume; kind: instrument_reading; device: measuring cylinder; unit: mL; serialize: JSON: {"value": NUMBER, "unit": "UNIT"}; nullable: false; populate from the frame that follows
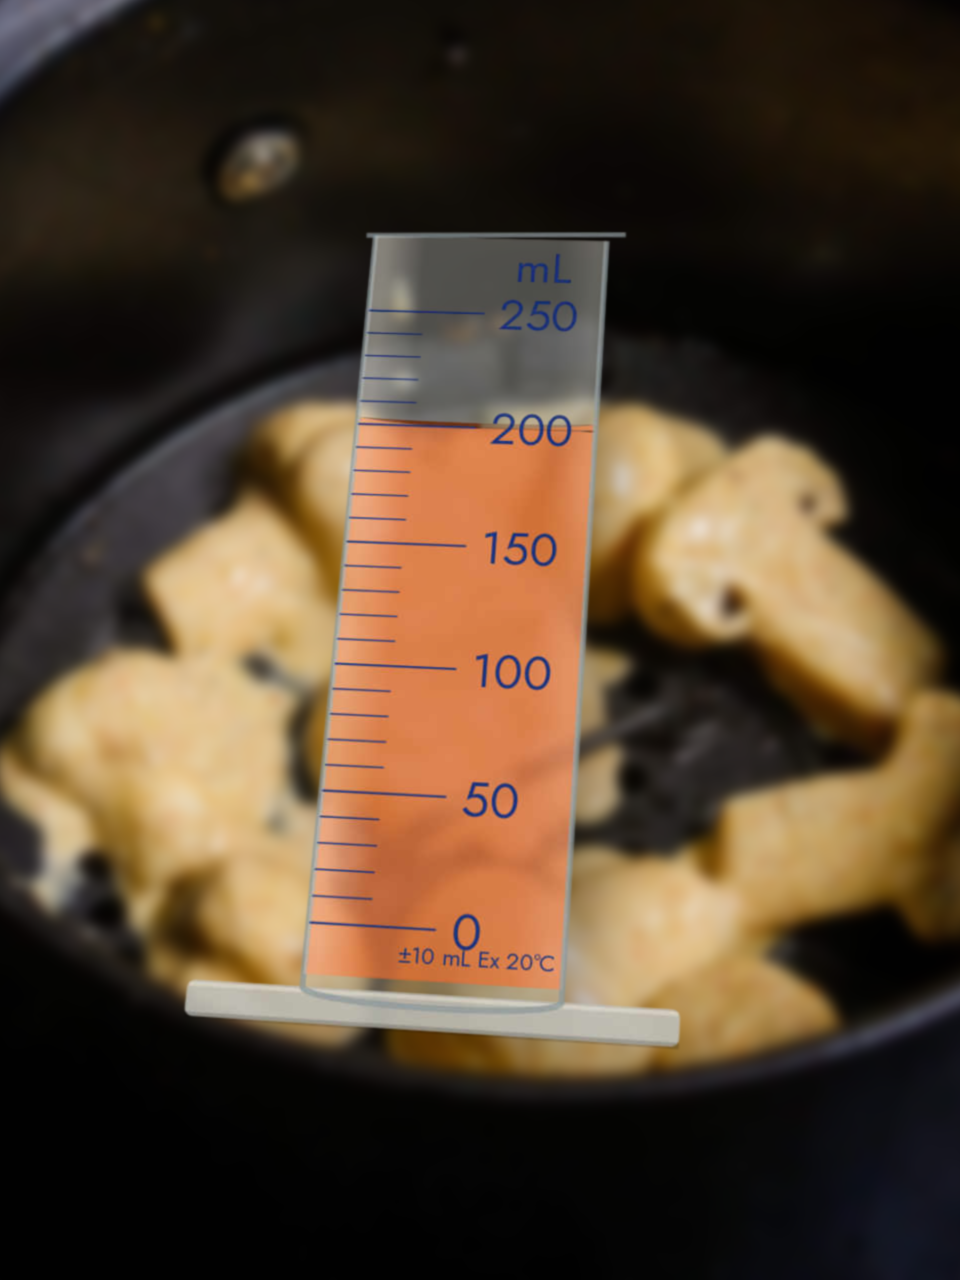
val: {"value": 200, "unit": "mL"}
